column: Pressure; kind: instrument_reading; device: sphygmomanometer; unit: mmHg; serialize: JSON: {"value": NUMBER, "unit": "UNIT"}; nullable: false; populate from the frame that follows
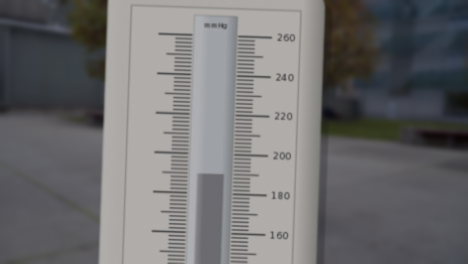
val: {"value": 190, "unit": "mmHg"}
